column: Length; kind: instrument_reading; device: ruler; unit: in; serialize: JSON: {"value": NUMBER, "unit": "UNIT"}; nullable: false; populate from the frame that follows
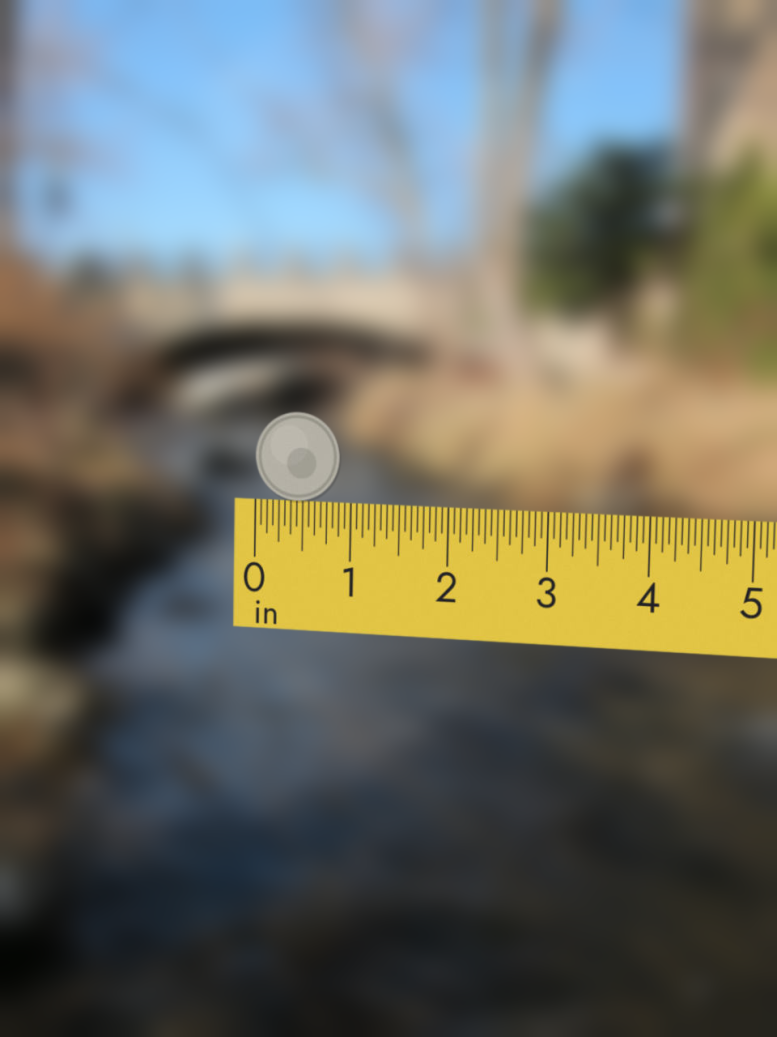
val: {"value": 0.875, "unit": "in"}
